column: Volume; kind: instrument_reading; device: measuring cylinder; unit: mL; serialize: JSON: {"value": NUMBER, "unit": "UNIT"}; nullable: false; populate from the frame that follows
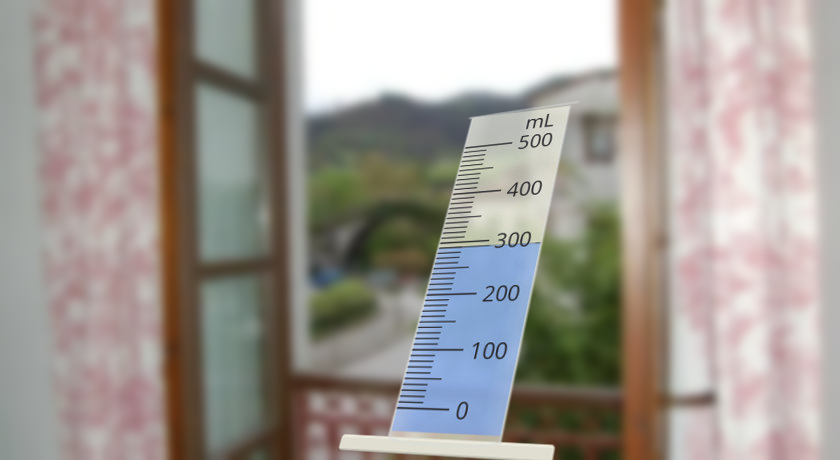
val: {"value": 290, "unit": "mL"}
